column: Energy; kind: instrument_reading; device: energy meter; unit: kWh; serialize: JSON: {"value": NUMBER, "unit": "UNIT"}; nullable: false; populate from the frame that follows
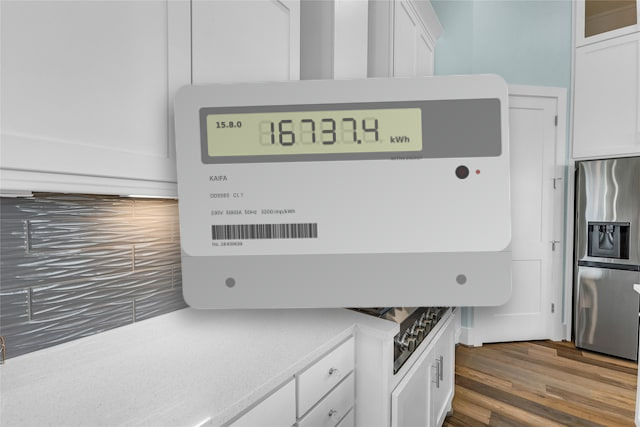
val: {"value": 16737.4, "unit": "kWh"}
